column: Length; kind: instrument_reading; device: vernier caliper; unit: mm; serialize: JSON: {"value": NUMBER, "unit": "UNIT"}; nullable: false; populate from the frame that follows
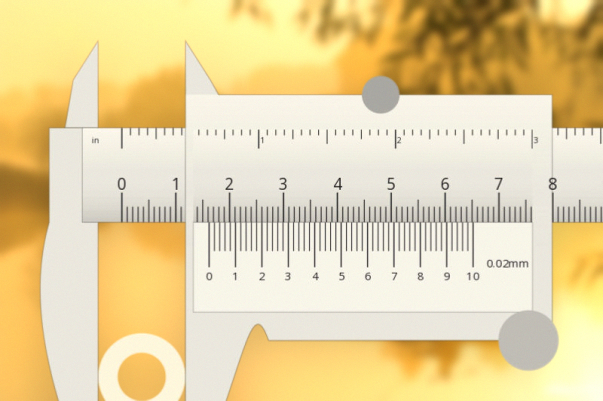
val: {"value": 16.2, "unit": "mm"}
